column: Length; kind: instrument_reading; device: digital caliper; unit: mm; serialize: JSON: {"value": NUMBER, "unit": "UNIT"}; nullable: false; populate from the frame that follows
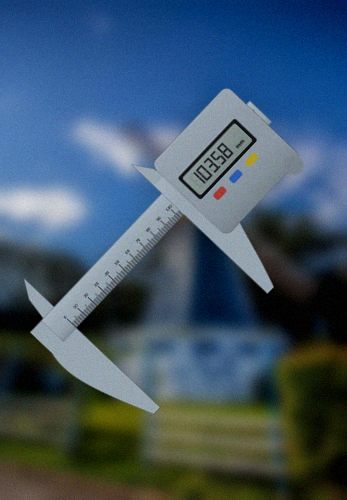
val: {"value": 103.58, "unit": "mm"}
